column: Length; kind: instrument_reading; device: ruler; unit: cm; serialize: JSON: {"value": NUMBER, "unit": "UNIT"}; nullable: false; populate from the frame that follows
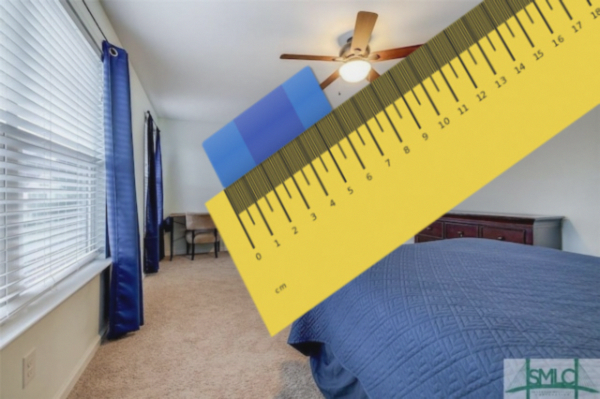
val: {"value": 6, "unit": "cm"}
